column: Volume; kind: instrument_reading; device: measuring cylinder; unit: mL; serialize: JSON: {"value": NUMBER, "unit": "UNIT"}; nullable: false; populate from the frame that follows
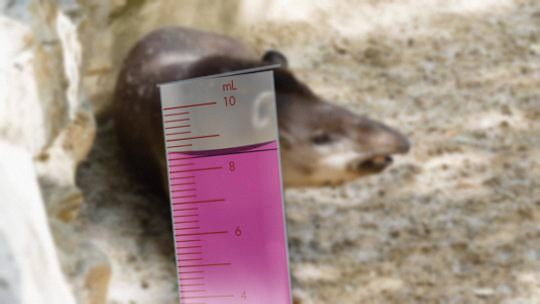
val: {"value": 8.4, "unit": "mL"}
